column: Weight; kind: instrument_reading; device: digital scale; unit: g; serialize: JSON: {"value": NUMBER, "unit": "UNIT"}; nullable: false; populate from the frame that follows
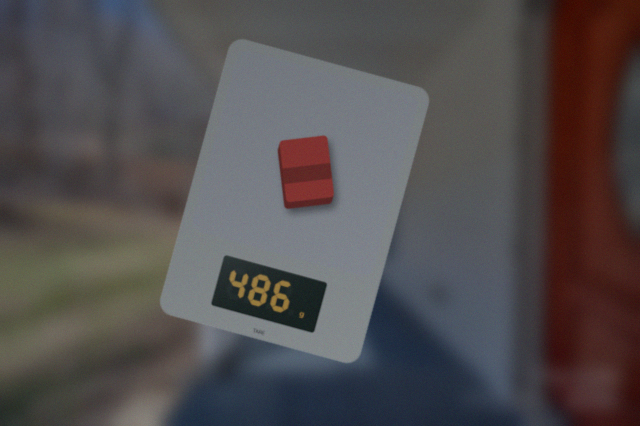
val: {"value": 486, "unit": "g"}
